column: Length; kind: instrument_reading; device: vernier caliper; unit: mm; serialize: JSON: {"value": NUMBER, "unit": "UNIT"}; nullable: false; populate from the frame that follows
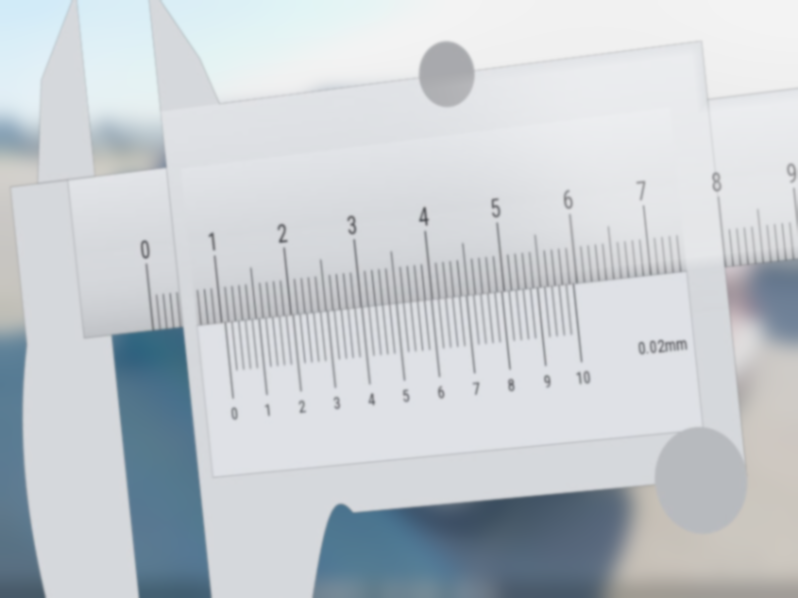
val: {"value": 10.5, "unit": "mm"}
